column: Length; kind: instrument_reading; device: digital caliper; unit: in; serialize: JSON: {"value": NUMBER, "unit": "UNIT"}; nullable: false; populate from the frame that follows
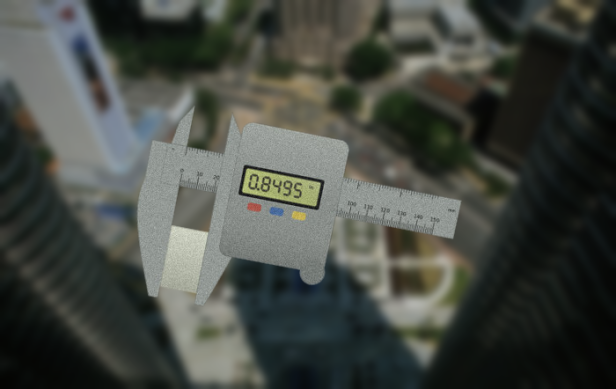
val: {"value": 0.8495, "unit": "in"}
